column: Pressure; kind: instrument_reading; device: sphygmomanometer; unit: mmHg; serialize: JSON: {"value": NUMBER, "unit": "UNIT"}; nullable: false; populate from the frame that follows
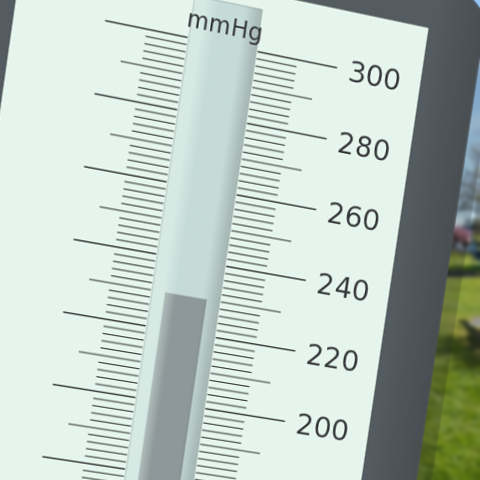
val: {"value": 230, "unit": "mmHg"}
